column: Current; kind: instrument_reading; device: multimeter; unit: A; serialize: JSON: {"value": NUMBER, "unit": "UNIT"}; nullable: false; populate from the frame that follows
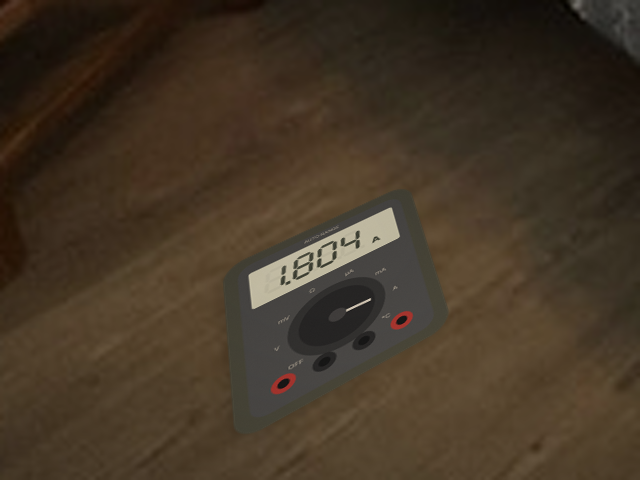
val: {"value": 1.804, "unit": "A"}
